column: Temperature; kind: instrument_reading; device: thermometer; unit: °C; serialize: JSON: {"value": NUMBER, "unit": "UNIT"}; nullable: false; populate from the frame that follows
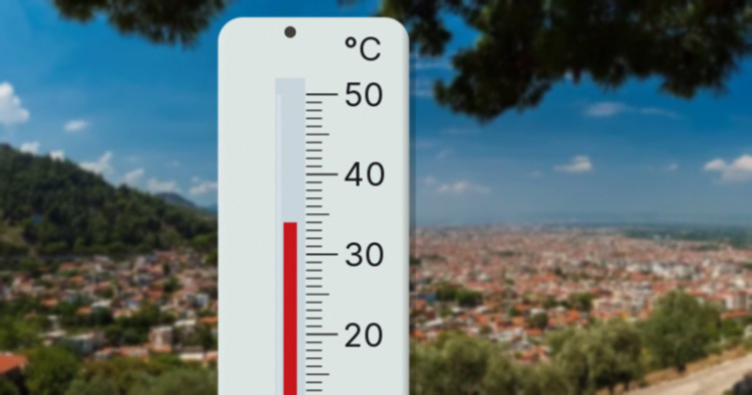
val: {"value": 34, "unit": "°C"}
